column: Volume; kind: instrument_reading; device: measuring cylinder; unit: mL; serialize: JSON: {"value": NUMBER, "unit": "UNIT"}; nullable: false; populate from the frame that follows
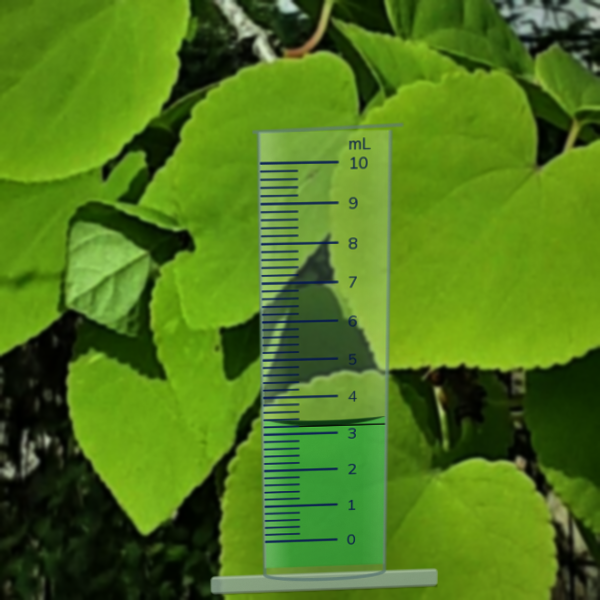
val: {"value": 3.2, "unit": "mL"}
